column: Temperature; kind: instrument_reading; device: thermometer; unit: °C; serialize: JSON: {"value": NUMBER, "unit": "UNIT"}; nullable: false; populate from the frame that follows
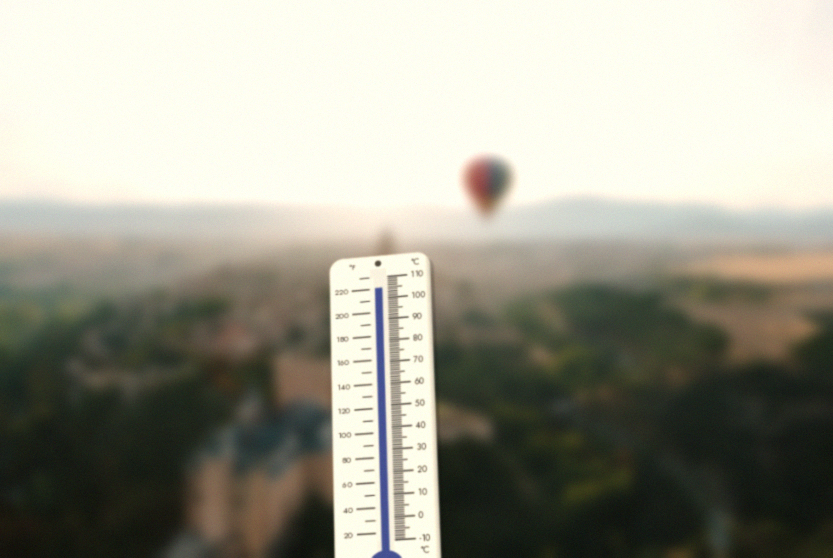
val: {"value": 105, "unit": "°C"}
